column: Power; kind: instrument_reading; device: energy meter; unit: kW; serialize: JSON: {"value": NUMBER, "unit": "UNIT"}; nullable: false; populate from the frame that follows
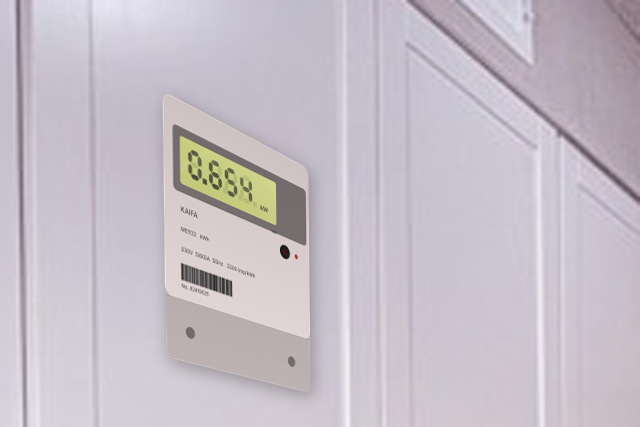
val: {"value": 0.654, "unit": "kW"}
